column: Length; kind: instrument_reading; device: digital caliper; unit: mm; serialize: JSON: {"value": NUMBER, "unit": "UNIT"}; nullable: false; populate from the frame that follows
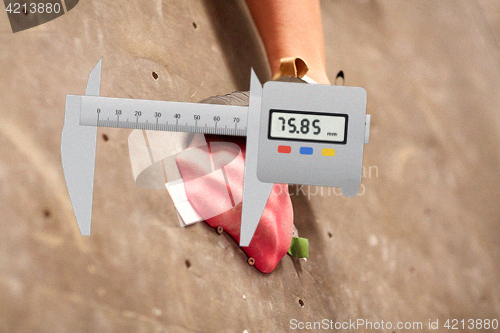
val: {"value": 75.85, "unit": "mm"}
